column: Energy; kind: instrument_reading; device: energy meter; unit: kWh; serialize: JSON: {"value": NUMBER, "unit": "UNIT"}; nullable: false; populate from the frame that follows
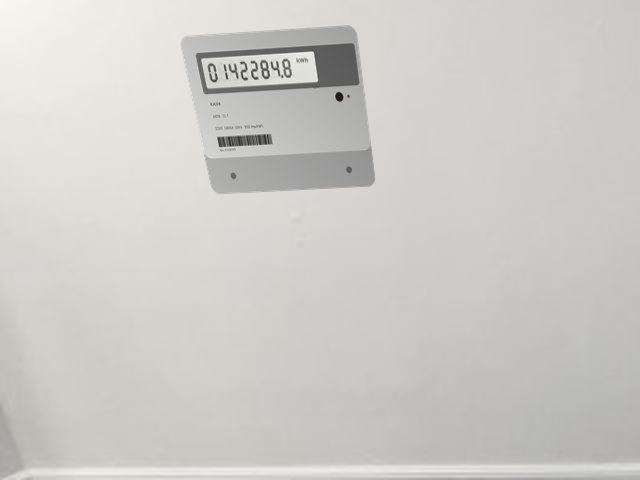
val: {"value": 142284.8, "unit": "kWh"}
